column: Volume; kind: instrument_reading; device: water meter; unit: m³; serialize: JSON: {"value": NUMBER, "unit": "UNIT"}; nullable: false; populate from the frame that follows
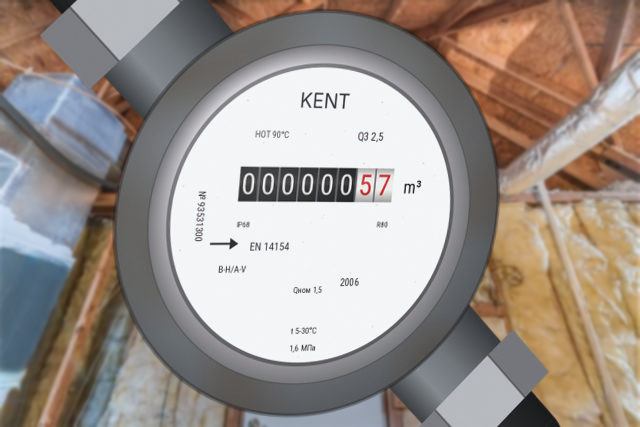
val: {"value": 0.57, "unit": "m³"}
